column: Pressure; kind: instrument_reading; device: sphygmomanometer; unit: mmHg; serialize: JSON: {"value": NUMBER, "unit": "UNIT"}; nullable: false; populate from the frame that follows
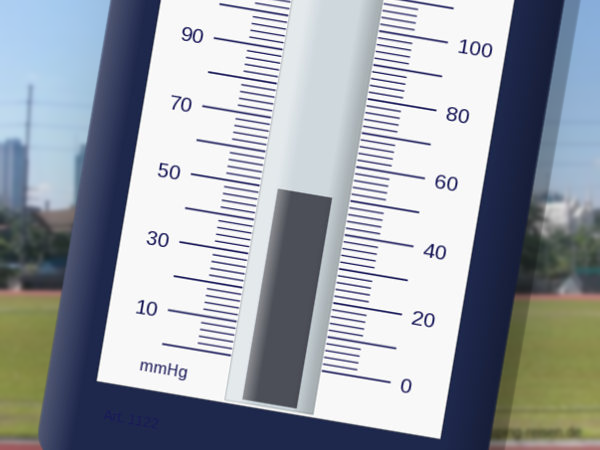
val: {"value": 50, "unit": "mmHg"}
